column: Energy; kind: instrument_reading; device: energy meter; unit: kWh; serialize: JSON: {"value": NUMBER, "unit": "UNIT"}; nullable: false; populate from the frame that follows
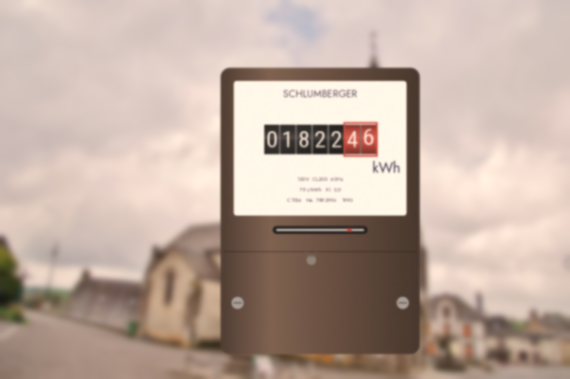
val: {"value": 1822.46, "unit": "kWh"}
